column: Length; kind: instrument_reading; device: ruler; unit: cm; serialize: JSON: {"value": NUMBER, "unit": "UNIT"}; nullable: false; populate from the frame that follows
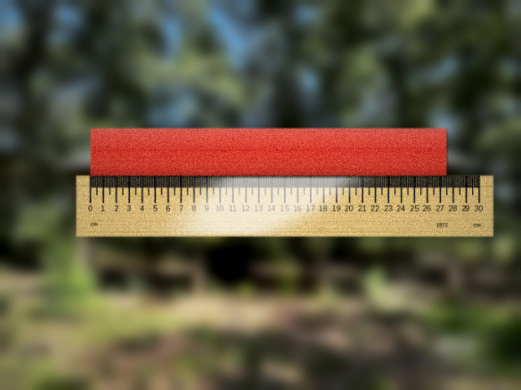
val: {"value": 27.5, "unit": "cm"}
